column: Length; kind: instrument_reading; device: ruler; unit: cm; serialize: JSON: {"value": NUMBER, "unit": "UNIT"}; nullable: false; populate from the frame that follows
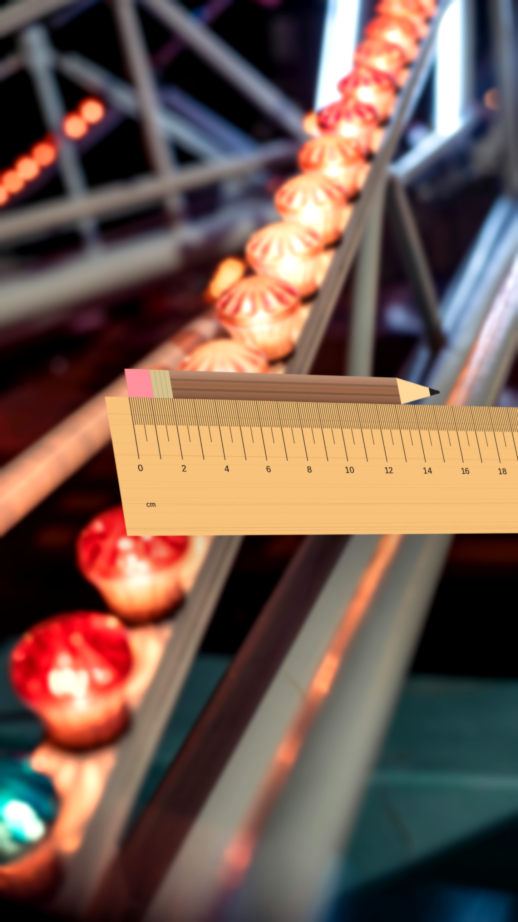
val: {"value": 15.5, "unit": "cm"}
